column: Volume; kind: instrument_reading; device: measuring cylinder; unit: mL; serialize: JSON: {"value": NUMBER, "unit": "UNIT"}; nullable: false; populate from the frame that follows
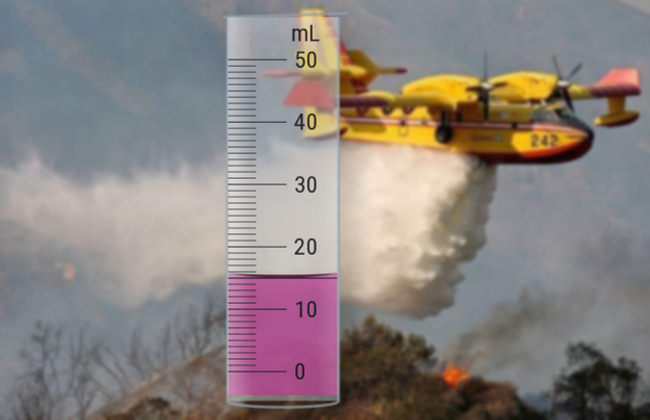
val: {"value": 15, "unit": "mL"}
